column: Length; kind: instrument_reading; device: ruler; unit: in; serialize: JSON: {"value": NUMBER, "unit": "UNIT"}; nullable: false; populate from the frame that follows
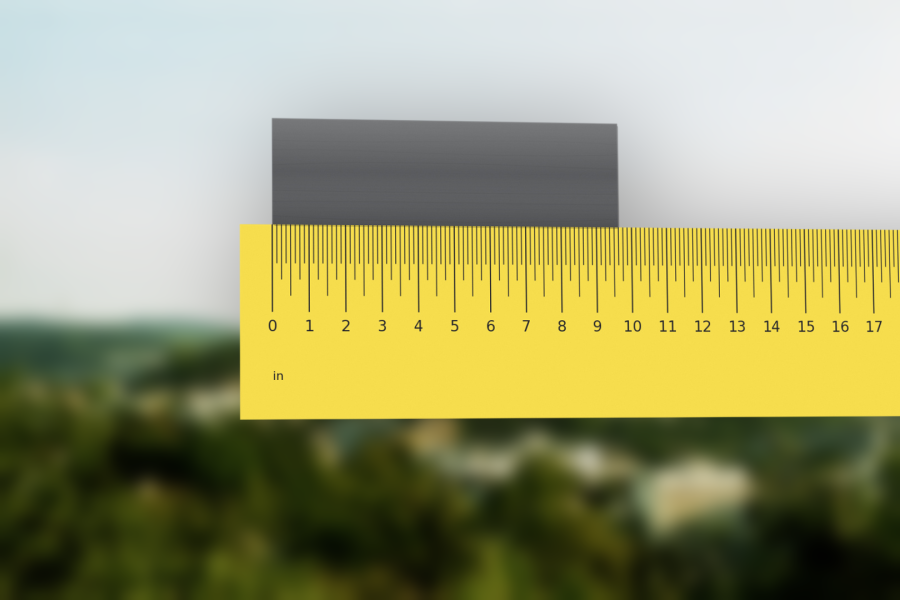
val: {"value": 9.625, "unit": "in"}
